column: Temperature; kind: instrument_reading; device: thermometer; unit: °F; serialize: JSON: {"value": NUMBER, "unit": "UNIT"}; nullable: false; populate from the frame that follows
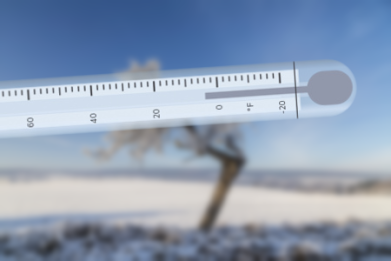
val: {"value": 4, "unit": "°F"}
